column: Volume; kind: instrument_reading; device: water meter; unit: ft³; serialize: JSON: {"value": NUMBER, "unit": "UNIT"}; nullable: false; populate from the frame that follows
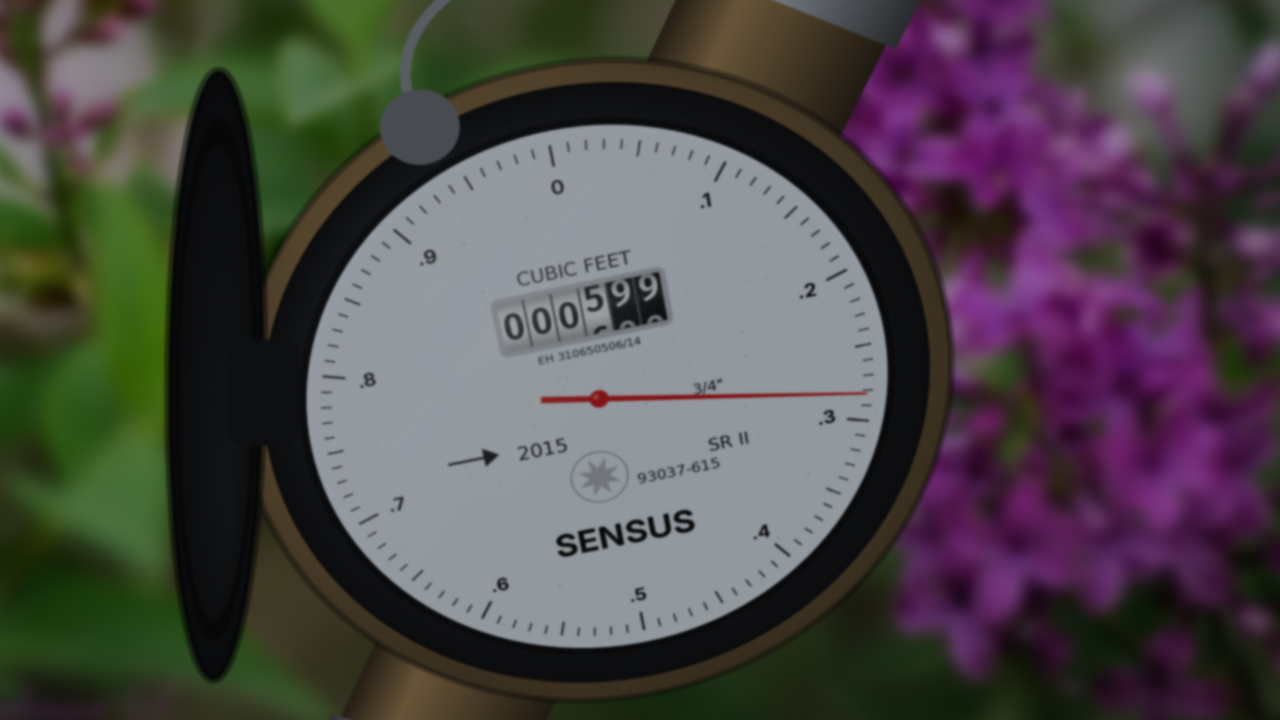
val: {"value": 599.28, "unit": "ft³"}
